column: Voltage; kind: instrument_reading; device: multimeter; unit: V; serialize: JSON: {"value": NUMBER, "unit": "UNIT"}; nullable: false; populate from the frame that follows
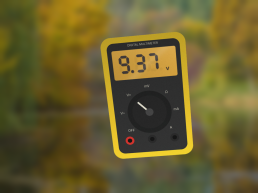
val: {"value": 9.37, "unit": "V"}
